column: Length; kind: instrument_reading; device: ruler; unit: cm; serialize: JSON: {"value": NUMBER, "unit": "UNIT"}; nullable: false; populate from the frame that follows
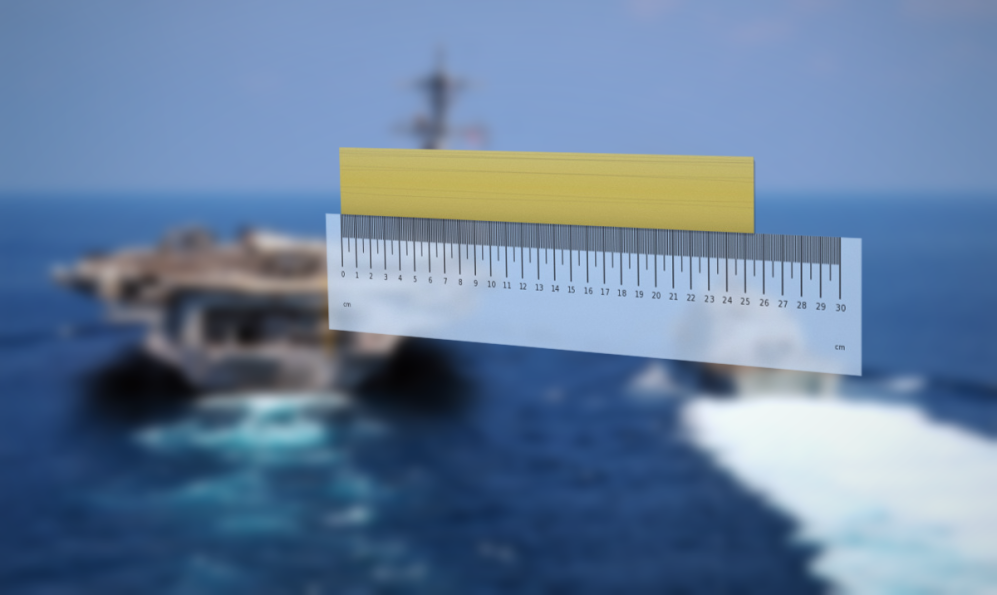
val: {"value": 25.5, "unit": "cm"}
